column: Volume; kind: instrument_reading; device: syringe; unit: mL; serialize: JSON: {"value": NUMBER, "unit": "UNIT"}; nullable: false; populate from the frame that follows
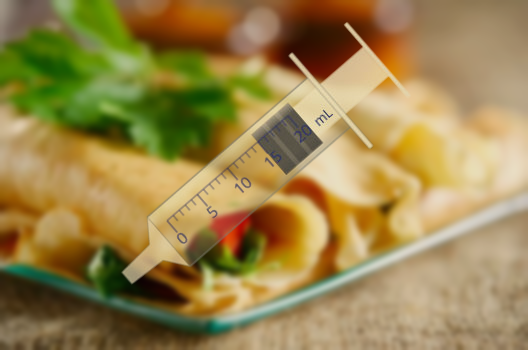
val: {"value": 15, "unit": "mL"}
